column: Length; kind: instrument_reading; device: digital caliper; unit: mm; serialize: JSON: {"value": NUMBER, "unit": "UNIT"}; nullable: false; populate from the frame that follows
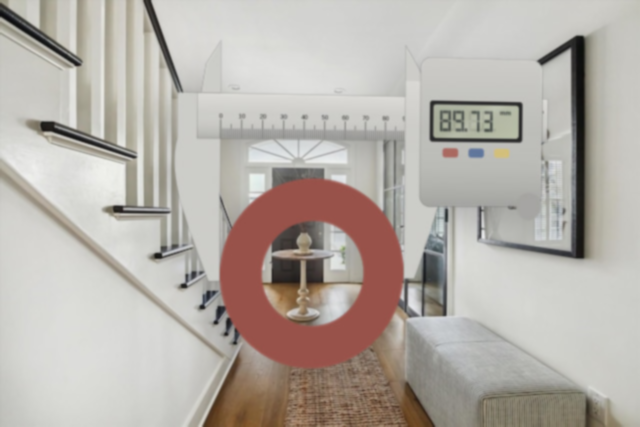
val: {"value": 89.73, "unit": "mm"}
